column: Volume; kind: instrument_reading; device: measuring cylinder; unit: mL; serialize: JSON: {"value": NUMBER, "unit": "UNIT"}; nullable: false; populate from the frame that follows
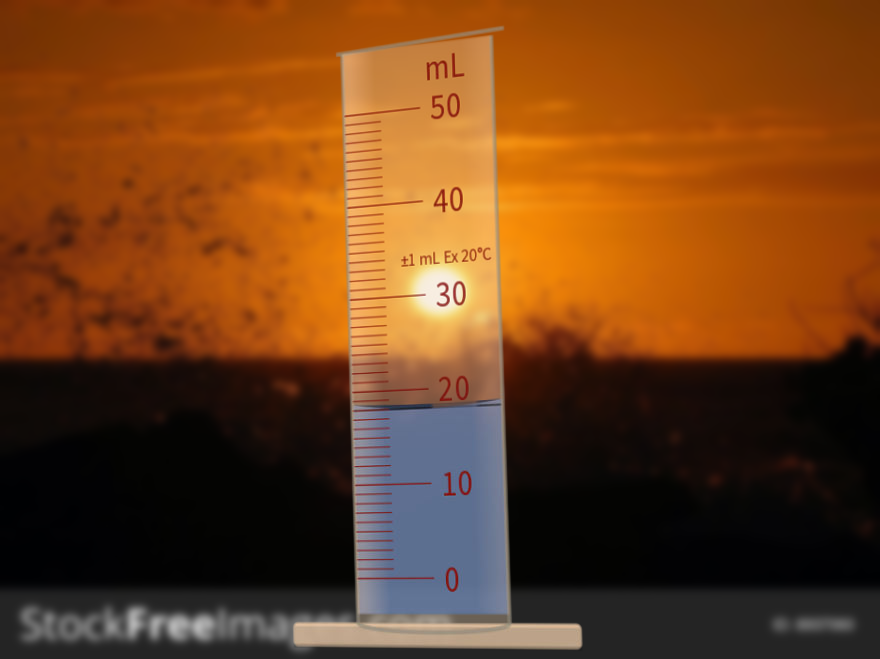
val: {"value": 18, "unit": "mL"}
